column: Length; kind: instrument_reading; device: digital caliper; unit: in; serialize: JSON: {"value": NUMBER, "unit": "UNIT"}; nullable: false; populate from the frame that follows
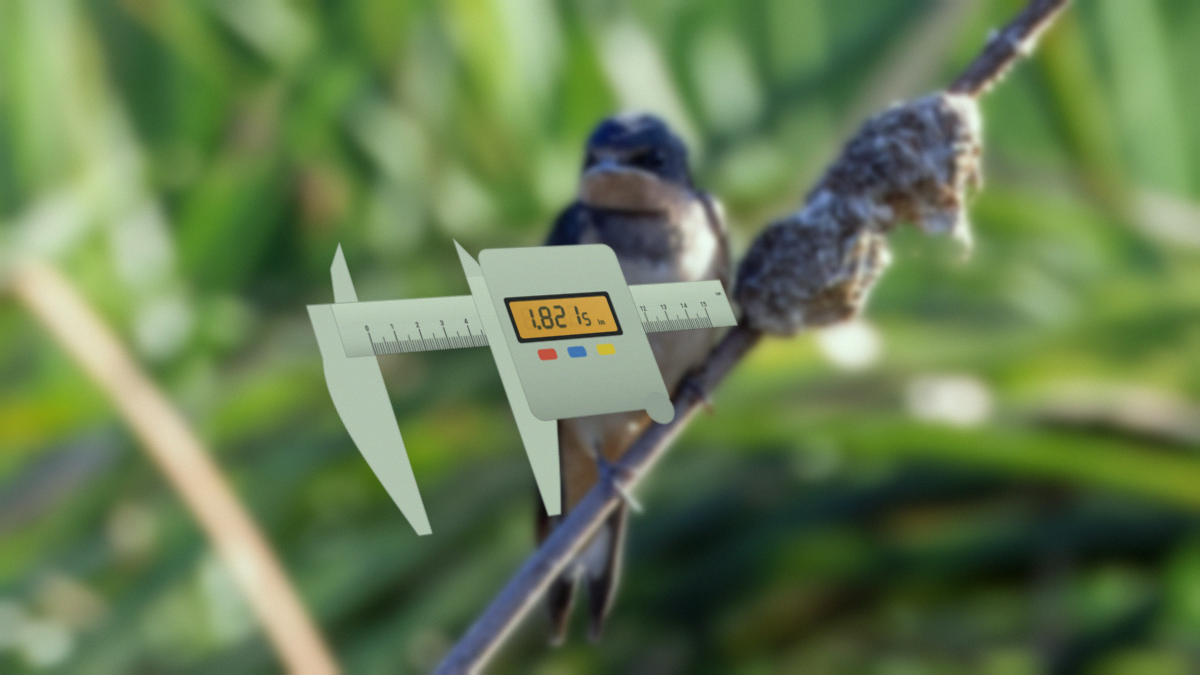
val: {"value": 1.8215, "unit": "in"}
